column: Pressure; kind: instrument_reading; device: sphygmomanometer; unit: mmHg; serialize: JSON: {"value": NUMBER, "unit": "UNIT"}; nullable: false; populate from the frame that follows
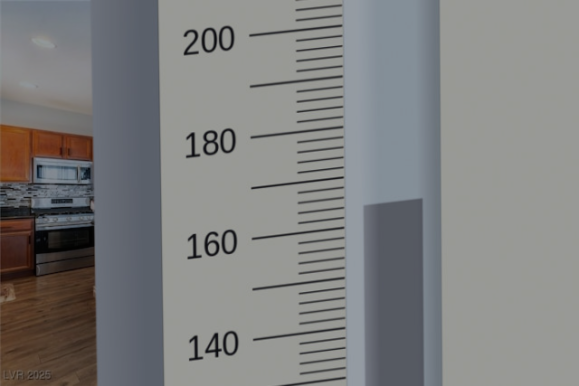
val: {"value": 164, "unit": "mmHg"}
